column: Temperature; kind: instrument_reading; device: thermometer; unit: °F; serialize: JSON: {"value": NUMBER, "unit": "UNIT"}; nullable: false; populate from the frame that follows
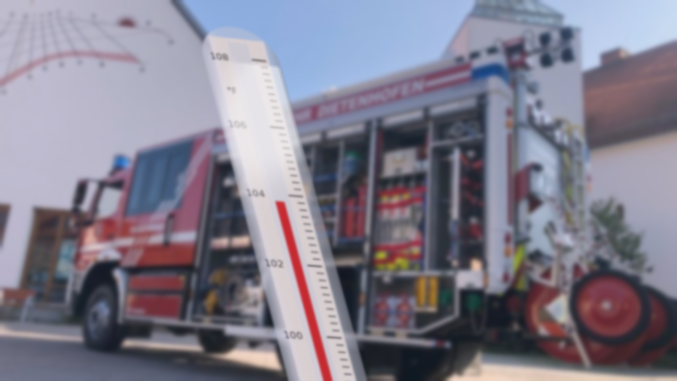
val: {"value": 103.8, "unit": "°F"}
